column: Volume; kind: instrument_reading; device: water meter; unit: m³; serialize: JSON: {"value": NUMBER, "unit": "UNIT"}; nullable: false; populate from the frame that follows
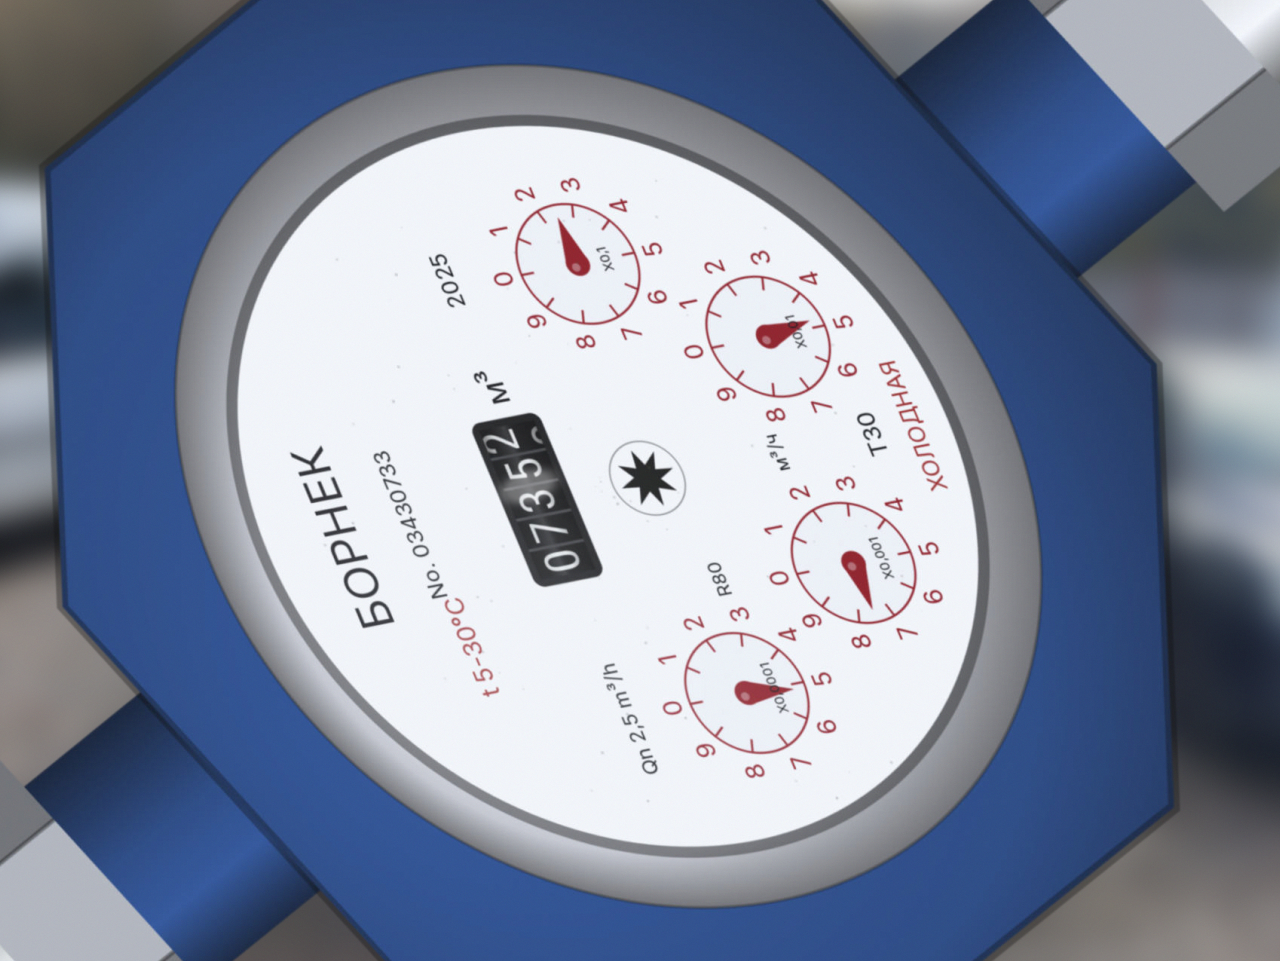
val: {"value": 7352.2475, "unit": "m³"}
